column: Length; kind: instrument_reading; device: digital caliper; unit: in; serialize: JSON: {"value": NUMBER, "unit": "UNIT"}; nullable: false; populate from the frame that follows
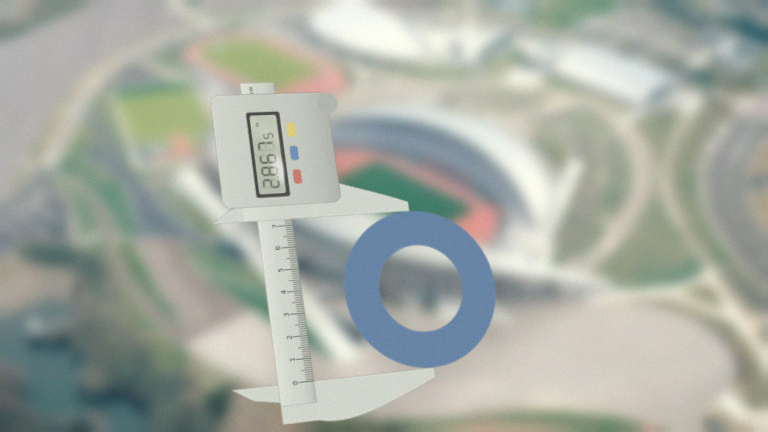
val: {"value": 2.8675, "unit": "in"}
